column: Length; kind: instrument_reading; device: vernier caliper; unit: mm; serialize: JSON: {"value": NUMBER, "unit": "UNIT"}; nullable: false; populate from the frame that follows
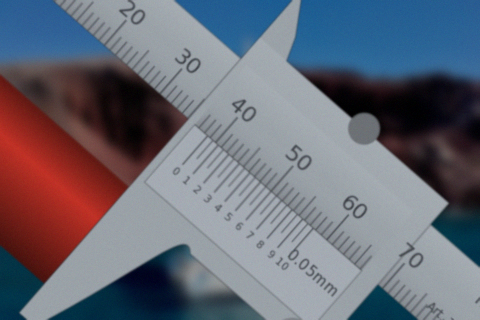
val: {"value": 38.6, "unit": "mm"}
